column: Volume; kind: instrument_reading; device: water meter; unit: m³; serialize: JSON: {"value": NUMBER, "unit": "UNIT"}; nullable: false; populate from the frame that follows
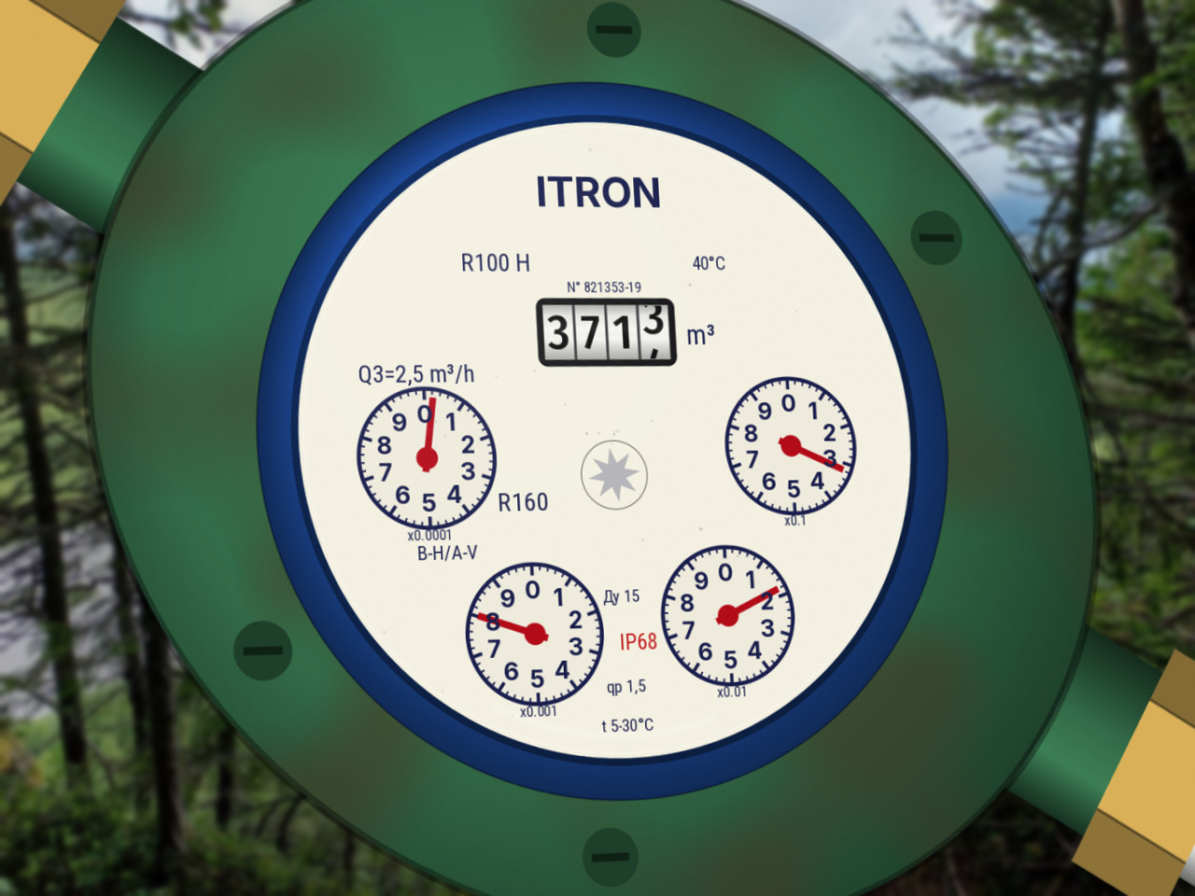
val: {"value": 3713.3180, "unit": "m³"}
